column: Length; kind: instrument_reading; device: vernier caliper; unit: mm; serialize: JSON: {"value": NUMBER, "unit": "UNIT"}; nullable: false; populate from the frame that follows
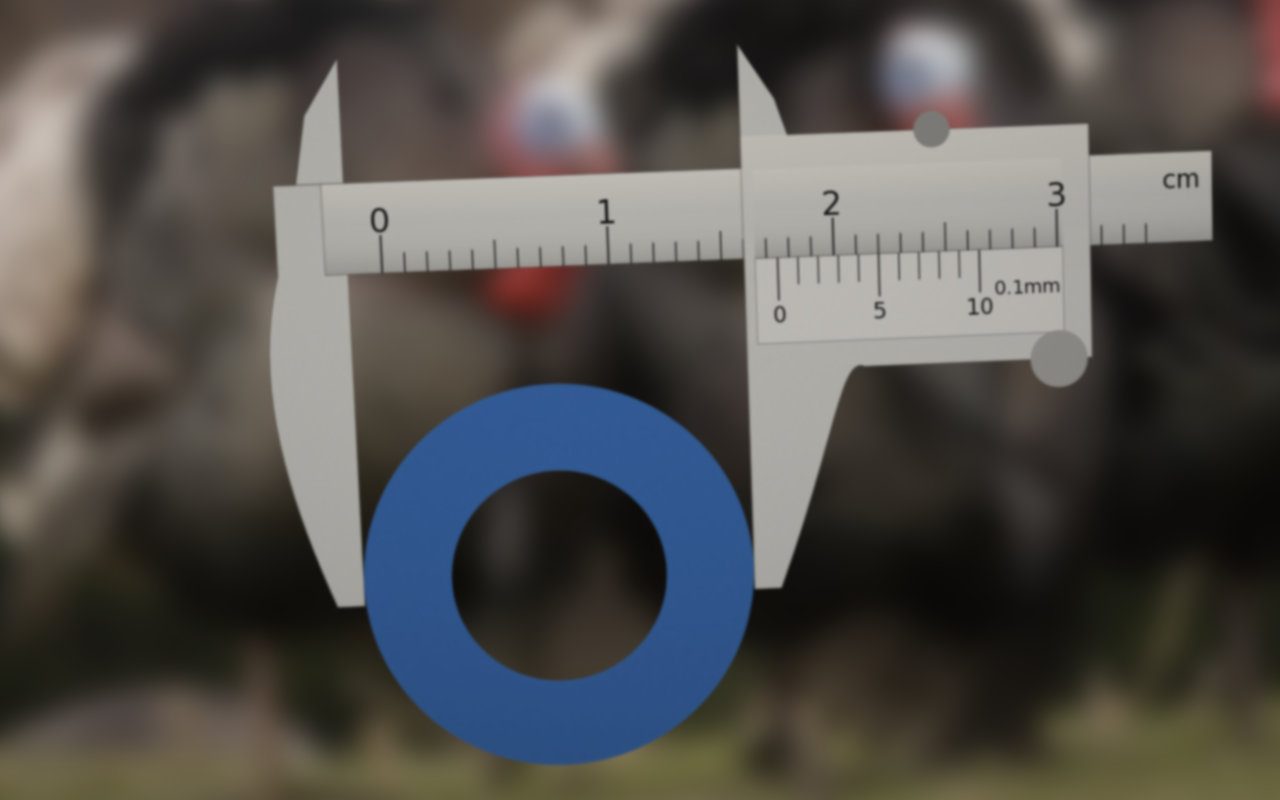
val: {"value": 17.5, "unit": "mm"}
